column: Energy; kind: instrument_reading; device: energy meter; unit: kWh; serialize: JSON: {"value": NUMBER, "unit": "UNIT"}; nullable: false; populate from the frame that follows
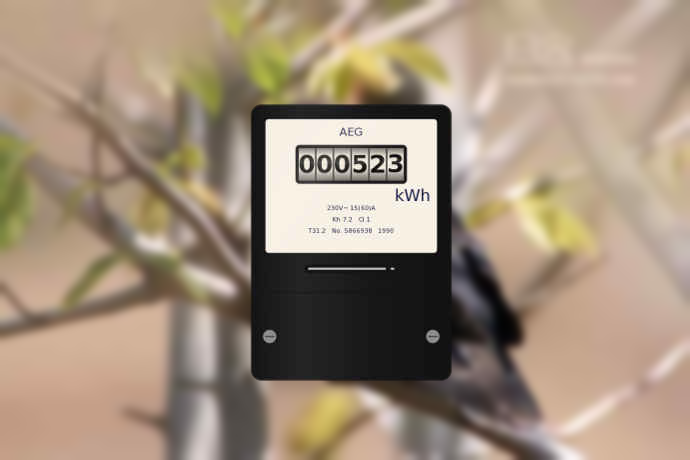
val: {"value": 523, "unit": "kWh"}
